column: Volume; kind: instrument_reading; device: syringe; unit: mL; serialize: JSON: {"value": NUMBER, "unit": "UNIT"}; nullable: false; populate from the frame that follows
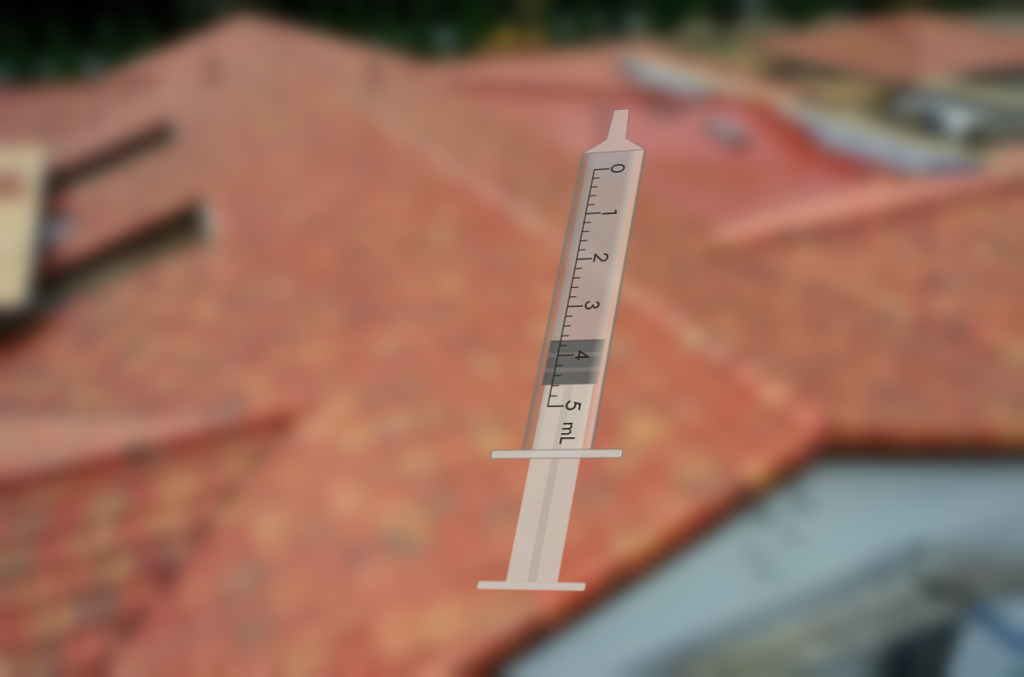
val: {"value": 3.7, "unit": "mL"}
